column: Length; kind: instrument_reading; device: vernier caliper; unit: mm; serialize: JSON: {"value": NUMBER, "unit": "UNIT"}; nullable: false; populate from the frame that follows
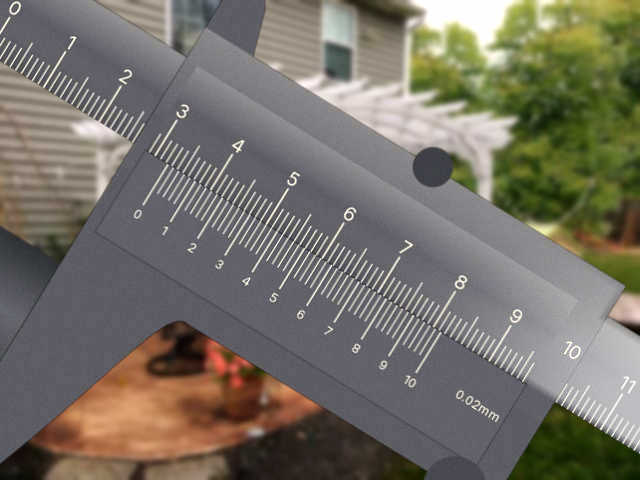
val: {"value": 32.4, "unit": "mm"}
